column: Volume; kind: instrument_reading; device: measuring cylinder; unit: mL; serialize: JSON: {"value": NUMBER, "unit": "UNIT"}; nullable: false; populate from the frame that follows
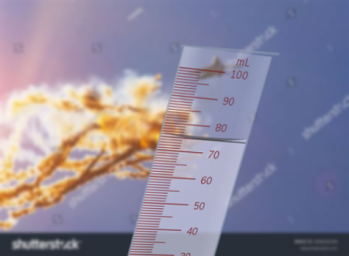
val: {"value": 75, "unit": "mL"}
